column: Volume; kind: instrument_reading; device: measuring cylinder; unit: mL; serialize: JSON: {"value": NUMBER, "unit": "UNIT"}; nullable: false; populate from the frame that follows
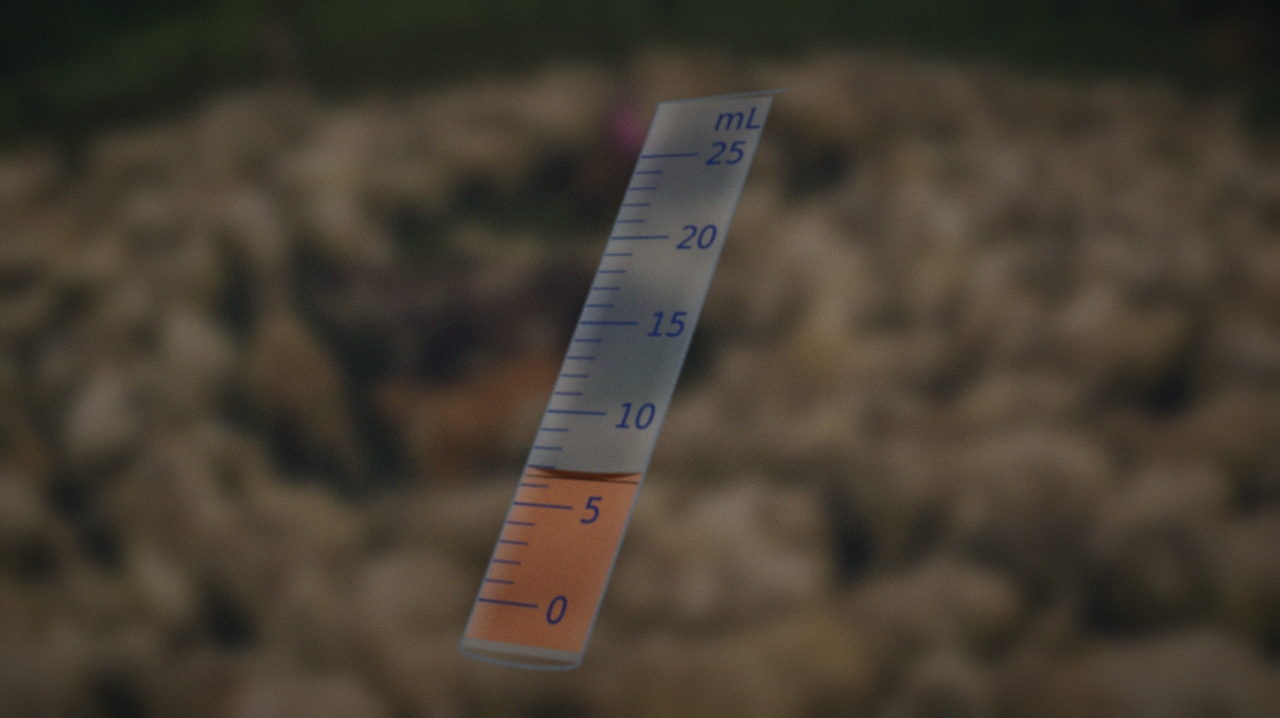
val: {"value": 6.5, "unit": "mL"}
